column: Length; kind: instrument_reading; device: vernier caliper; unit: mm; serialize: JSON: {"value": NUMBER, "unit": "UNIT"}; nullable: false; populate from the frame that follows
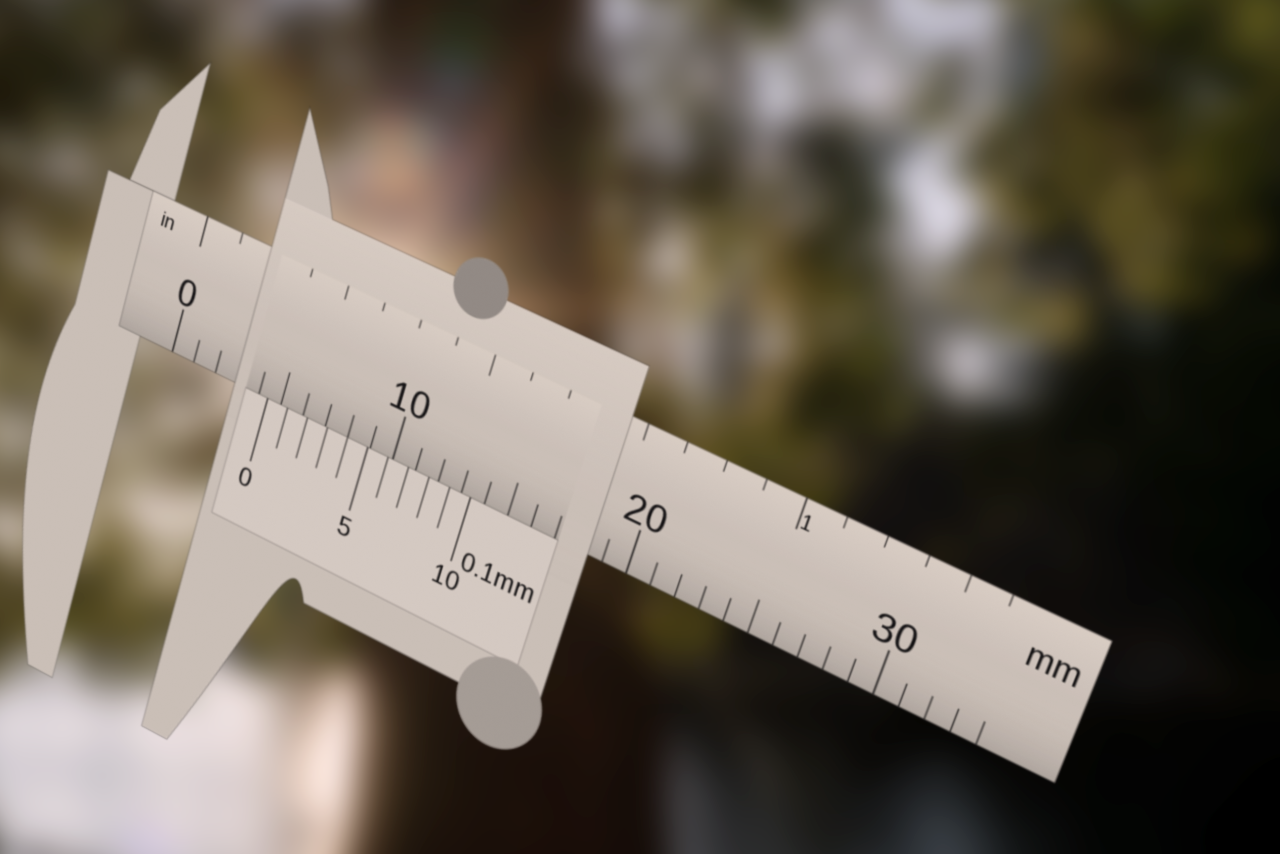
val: {"value": 4.4, "unit": "mm"}
